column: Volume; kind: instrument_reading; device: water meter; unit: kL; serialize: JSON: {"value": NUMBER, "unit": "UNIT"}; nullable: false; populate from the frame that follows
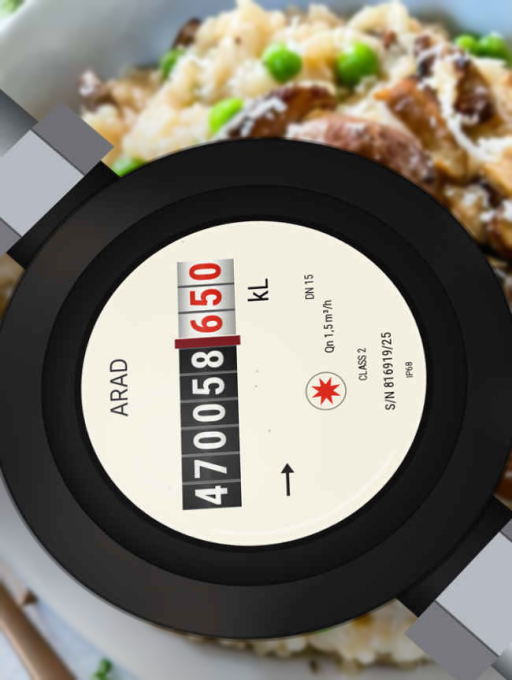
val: {"value": 470058.650, "unit": "kL"}
